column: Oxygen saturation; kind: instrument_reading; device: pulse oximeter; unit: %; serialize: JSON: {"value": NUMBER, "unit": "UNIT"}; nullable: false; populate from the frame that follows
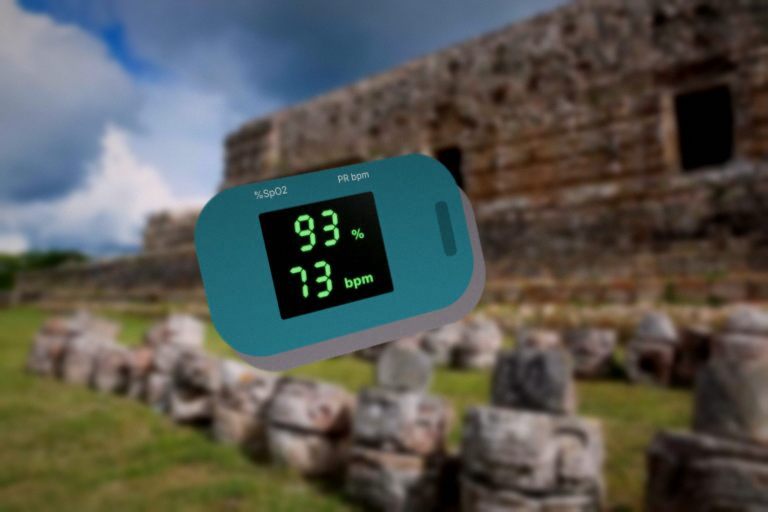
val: {"value": 93, "unit": "%"}
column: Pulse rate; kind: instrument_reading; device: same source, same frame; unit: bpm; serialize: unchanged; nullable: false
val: {"value": 73, "unit": "bpm"}
